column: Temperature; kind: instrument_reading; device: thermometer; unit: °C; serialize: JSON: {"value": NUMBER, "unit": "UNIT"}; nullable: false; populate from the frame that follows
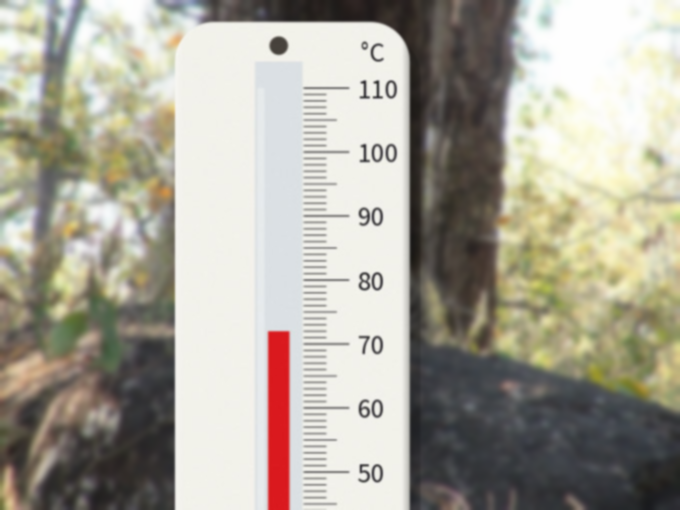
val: {"value": 72, "unit": "°C"}
